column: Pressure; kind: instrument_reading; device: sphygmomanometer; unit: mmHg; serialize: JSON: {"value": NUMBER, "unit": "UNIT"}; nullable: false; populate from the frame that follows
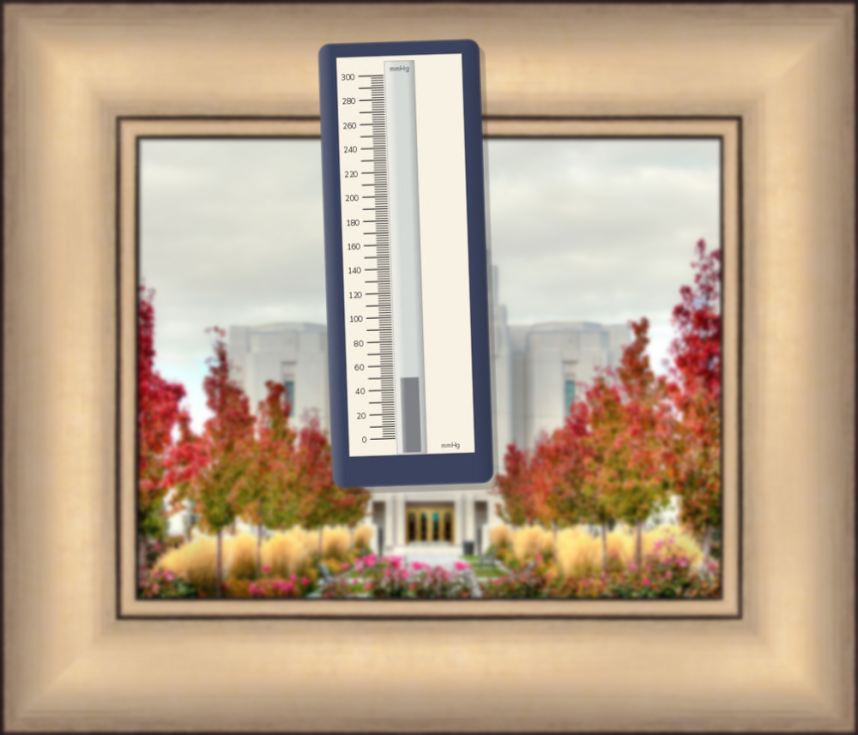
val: {"value": 50, "unit": "mmHg"}
